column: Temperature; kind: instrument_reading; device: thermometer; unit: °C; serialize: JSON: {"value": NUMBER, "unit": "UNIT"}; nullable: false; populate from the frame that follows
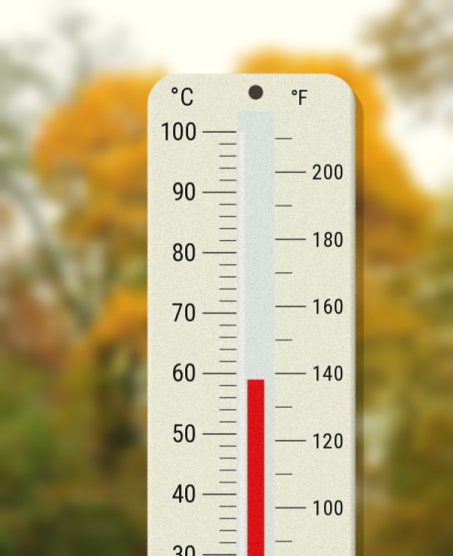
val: {"value": 59, "unit": "°C"}
